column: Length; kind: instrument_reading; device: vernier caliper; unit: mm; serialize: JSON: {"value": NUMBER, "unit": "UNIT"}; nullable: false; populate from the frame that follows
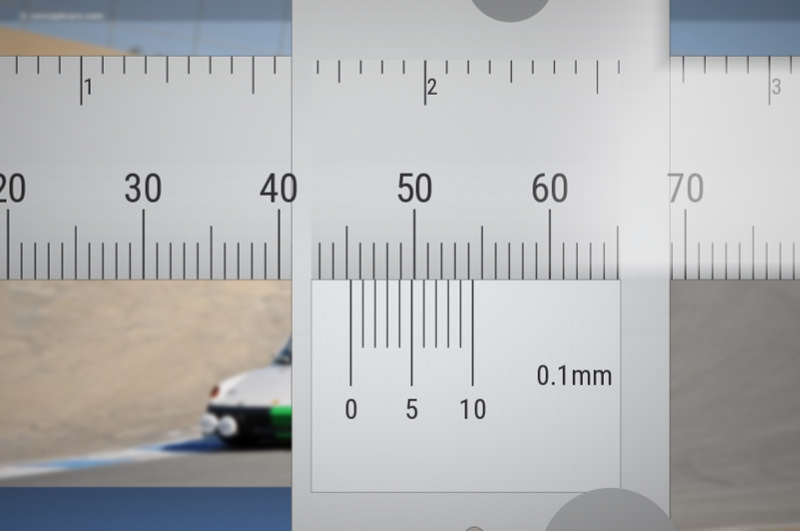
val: {"value": 45.3, "unit": "mm"}
